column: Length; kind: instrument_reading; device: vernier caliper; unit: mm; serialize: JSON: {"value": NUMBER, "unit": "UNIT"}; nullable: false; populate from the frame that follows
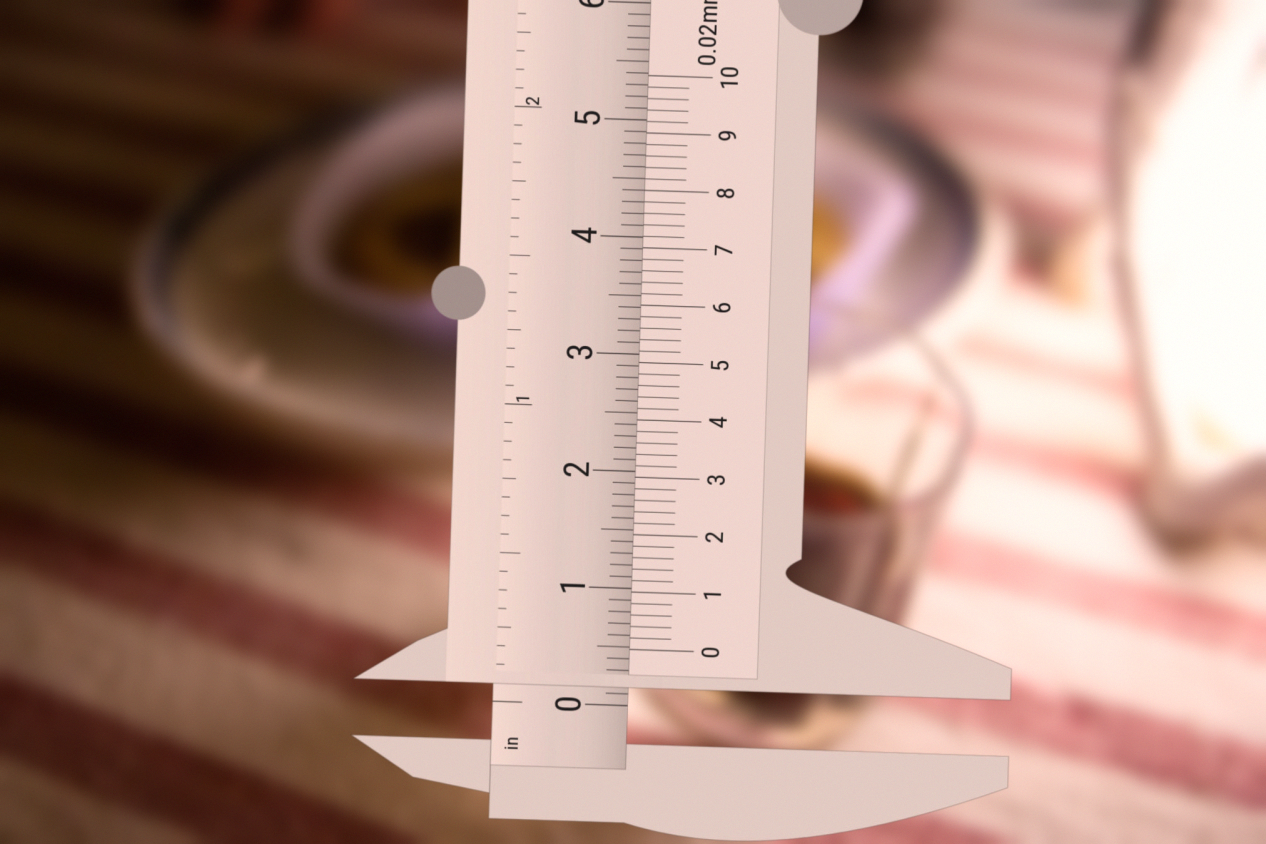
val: {"value": 4.8, "unit": "mm"}
